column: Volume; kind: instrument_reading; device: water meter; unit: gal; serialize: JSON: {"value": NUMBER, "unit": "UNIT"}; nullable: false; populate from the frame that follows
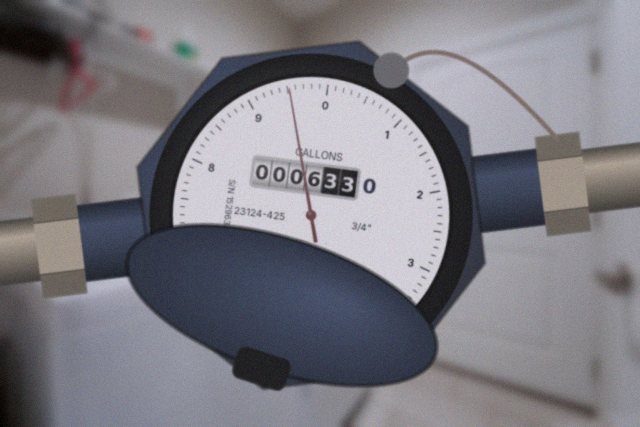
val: {"value": 6329.5, "unit": "gal"}
